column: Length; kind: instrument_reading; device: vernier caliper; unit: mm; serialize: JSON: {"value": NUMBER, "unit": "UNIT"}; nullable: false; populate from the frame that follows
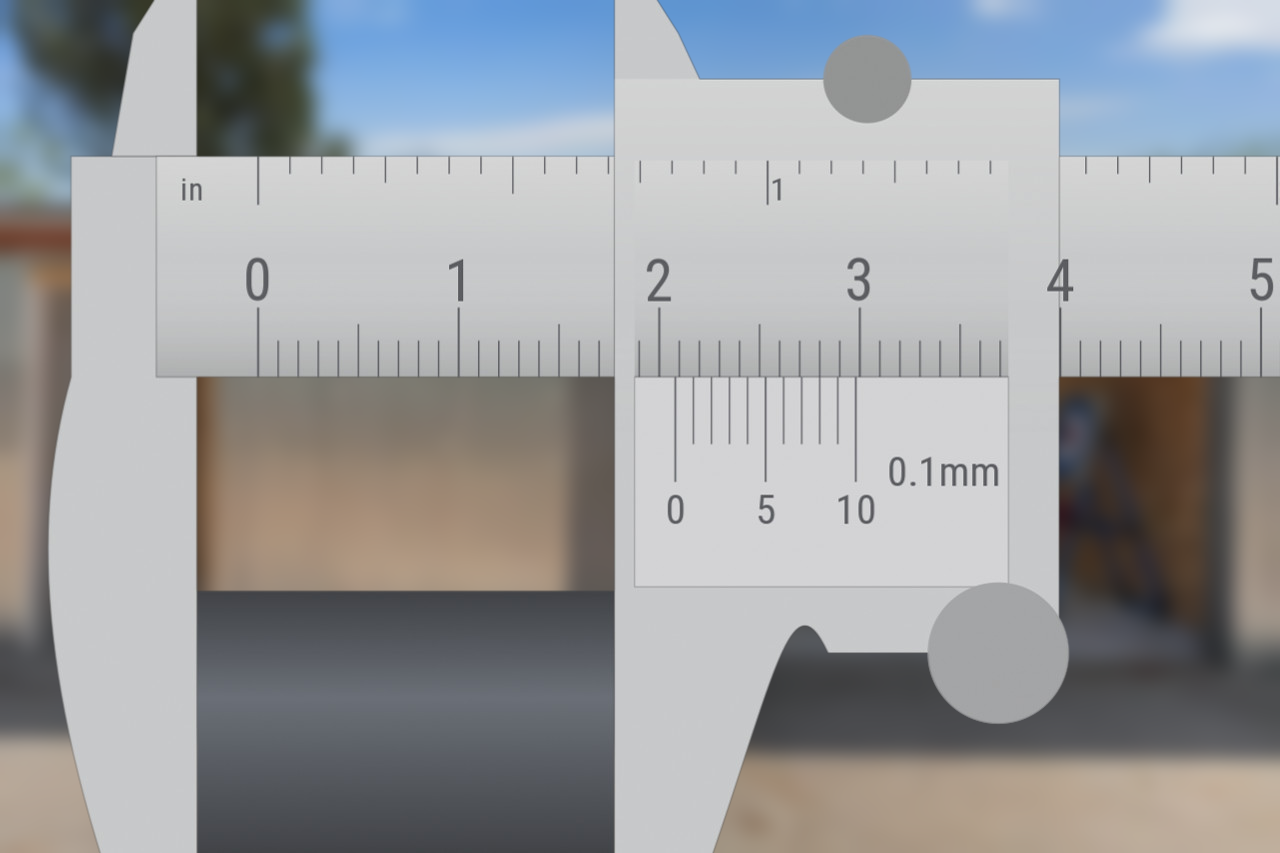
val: {"value": 20.8, "unit": "mm"}
